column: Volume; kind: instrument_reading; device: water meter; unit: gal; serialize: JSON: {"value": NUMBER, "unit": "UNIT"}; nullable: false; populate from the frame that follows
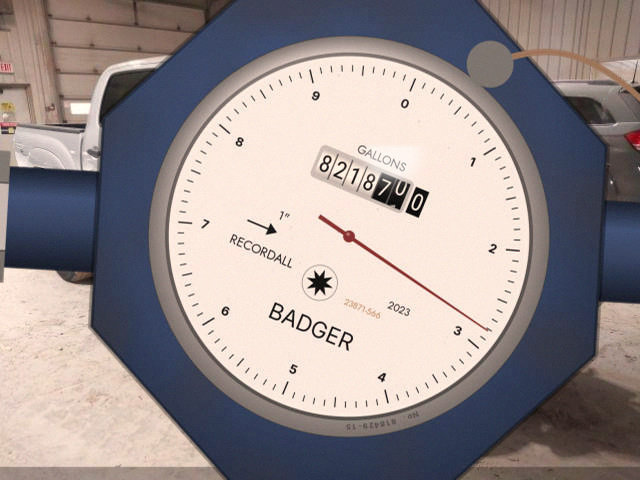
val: {"value": 8218702.8, "unit": "gal"}
